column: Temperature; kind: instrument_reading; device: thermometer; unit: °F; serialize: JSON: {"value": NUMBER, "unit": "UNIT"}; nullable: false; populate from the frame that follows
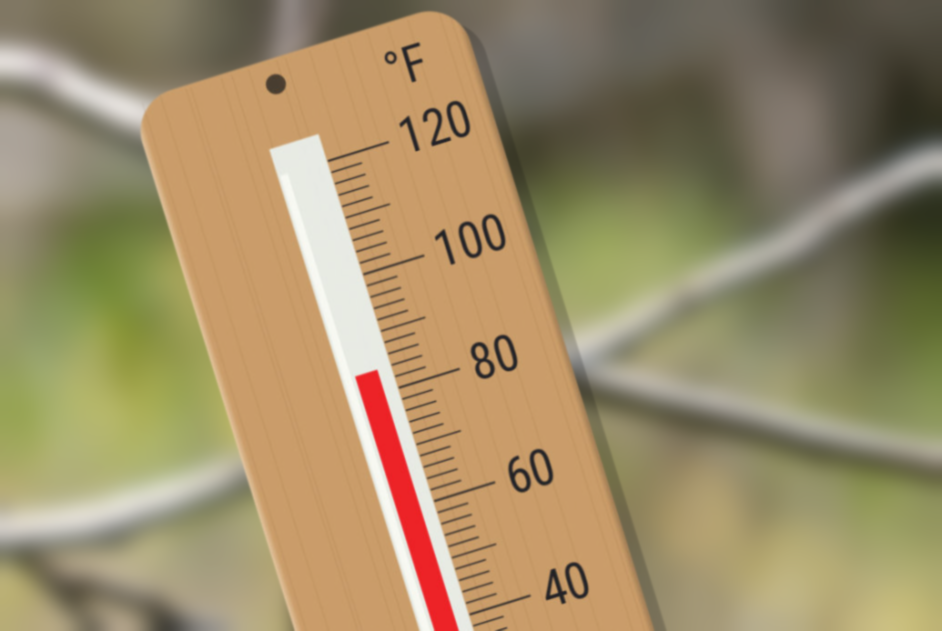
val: {"value": 84, "unit": "°F"}
